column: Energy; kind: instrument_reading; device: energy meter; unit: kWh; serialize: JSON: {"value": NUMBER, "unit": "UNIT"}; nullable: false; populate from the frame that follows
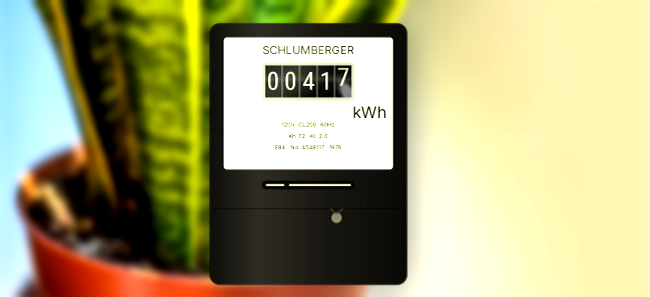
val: {"value": 417, "unit": "kWh"}
